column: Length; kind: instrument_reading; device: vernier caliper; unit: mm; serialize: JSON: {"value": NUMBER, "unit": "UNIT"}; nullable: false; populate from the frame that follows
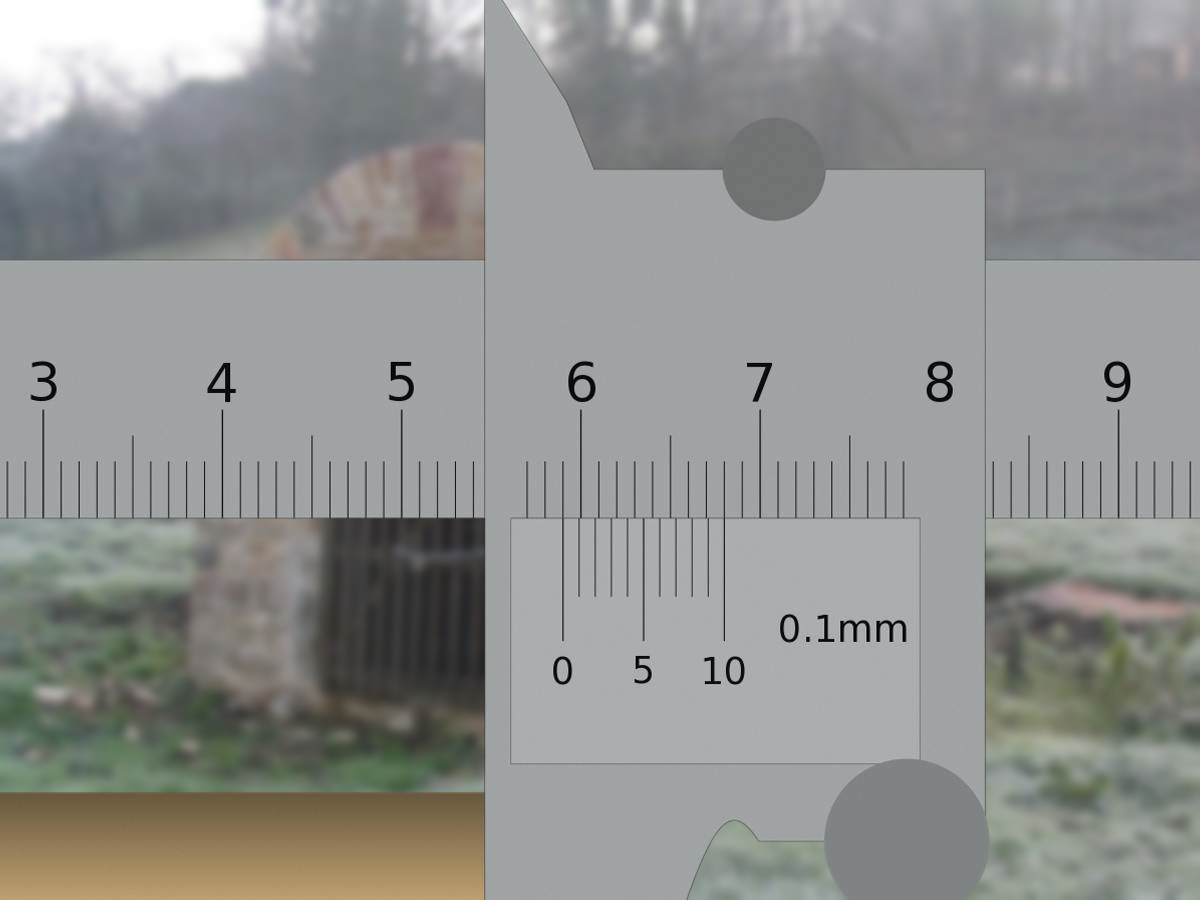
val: {"value": 59.0, "unit": "mm"}
